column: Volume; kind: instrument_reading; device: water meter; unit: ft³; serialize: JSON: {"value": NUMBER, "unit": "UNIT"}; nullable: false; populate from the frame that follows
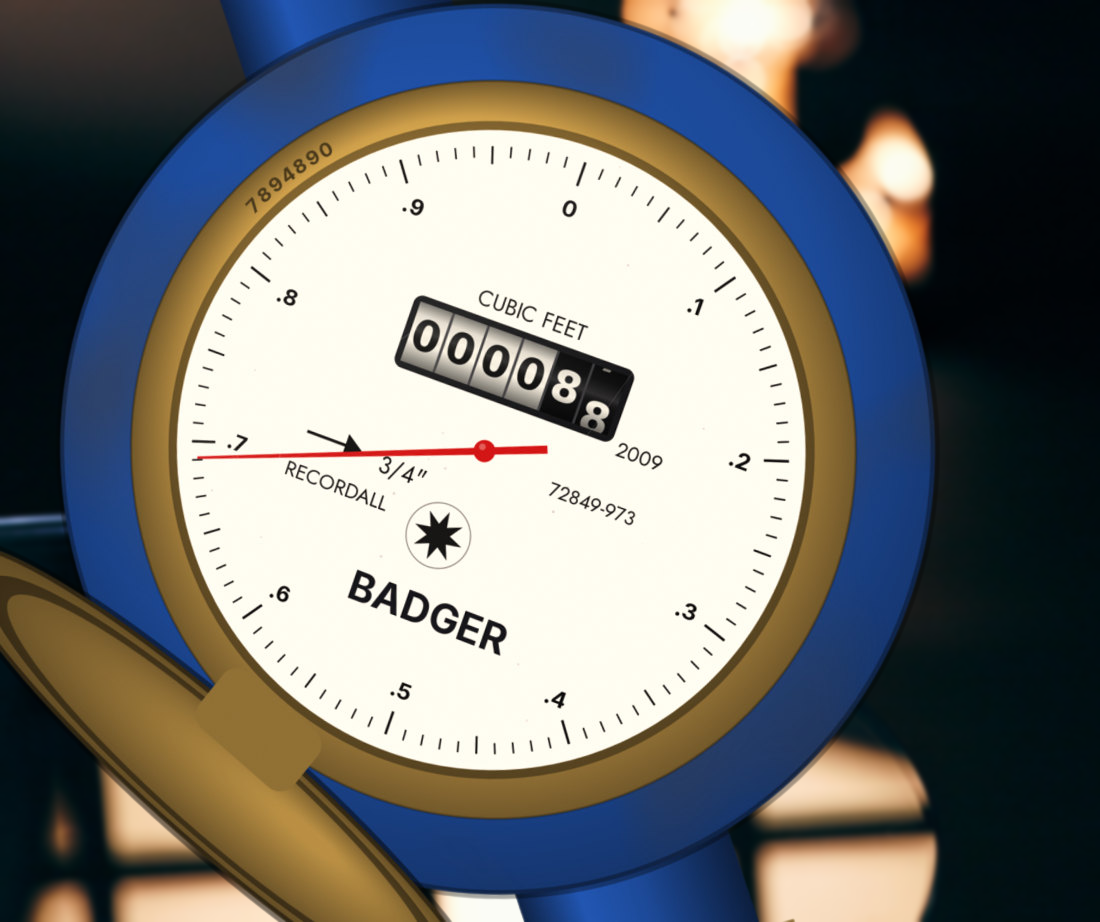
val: {"value": 87.69, "unit": "ft³"}
